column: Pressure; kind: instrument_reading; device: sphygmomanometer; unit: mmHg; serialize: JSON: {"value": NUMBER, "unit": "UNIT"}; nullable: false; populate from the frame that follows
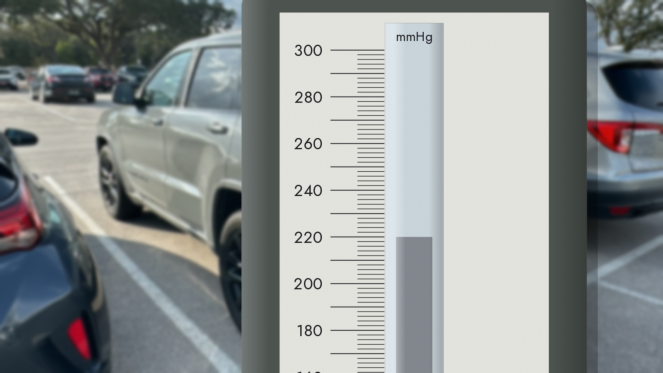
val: {"value": 220, "unit": "mmHg"}
